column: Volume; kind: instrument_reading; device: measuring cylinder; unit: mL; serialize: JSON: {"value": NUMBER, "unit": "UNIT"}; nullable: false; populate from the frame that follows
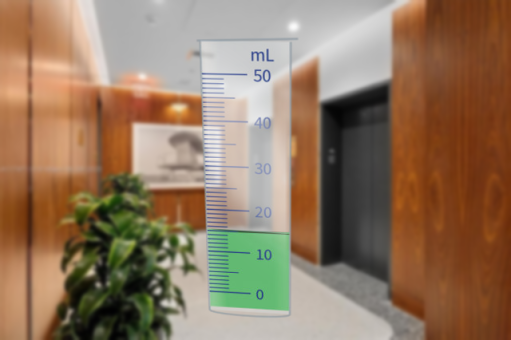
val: {"value": 15, "unit": "mL"}
